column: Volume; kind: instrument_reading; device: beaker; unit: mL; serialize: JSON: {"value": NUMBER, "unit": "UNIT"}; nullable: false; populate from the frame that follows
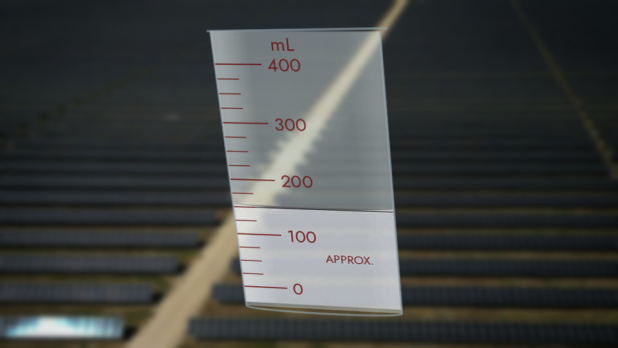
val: {"value": 150, "unit": "mL"}
